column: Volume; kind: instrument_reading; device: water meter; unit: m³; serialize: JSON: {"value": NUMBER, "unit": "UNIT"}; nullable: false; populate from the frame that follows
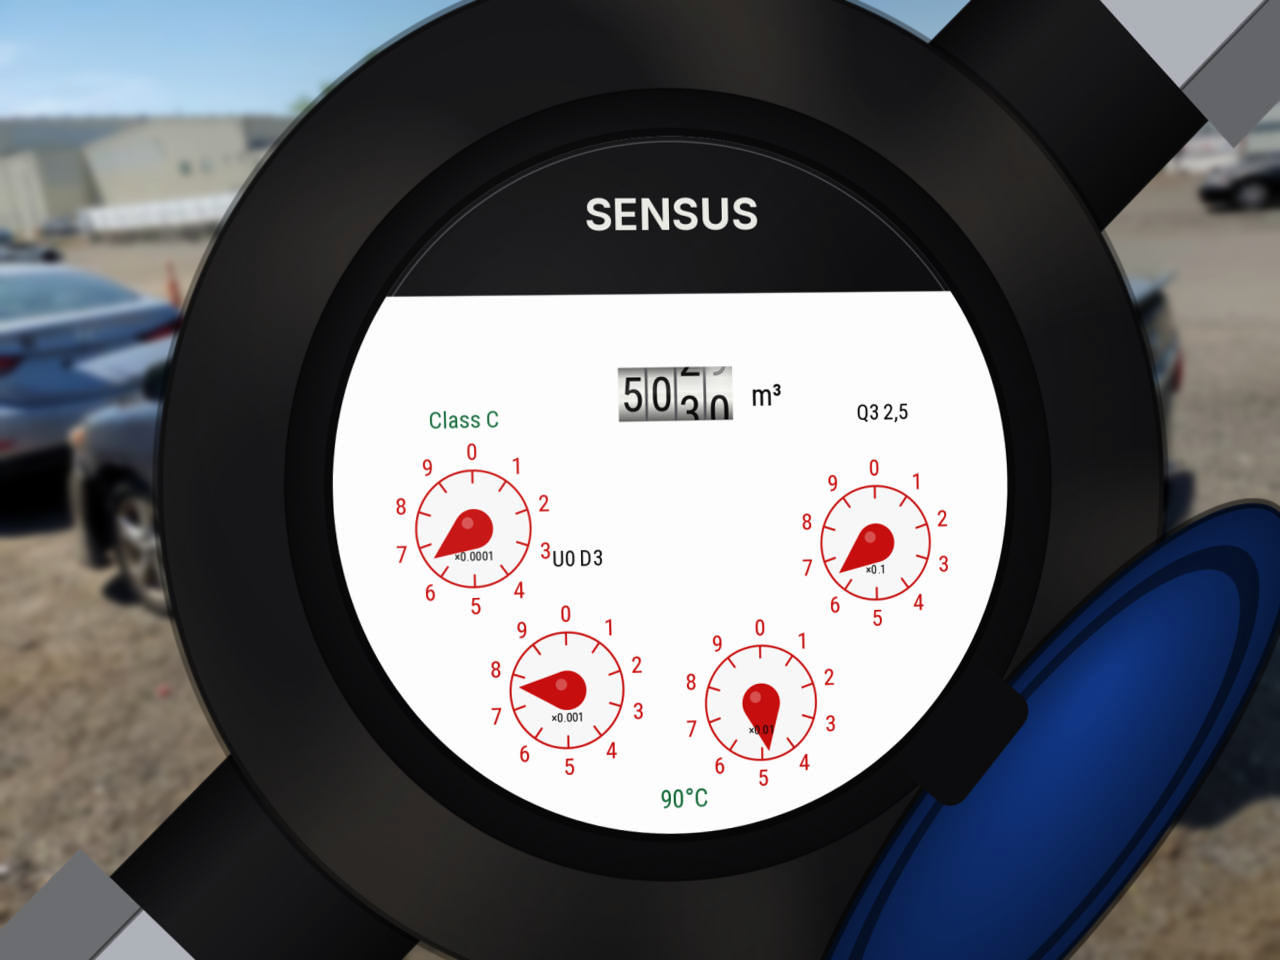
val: {"value": 5029.6476, "unit": "m³"}
